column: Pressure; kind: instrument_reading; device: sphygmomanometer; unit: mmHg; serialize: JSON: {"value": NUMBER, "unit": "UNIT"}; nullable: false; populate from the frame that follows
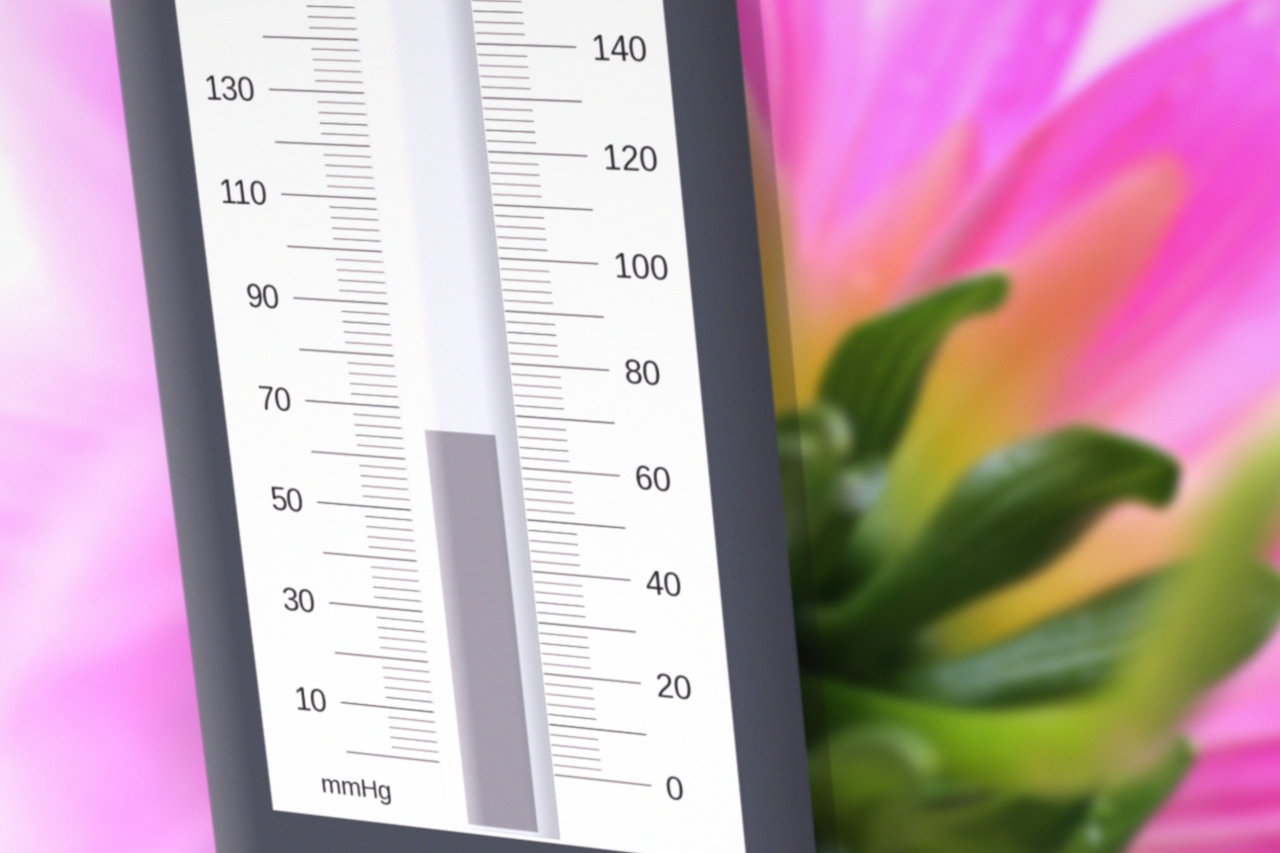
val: {"value": 66, "unit": "mmHg"}
